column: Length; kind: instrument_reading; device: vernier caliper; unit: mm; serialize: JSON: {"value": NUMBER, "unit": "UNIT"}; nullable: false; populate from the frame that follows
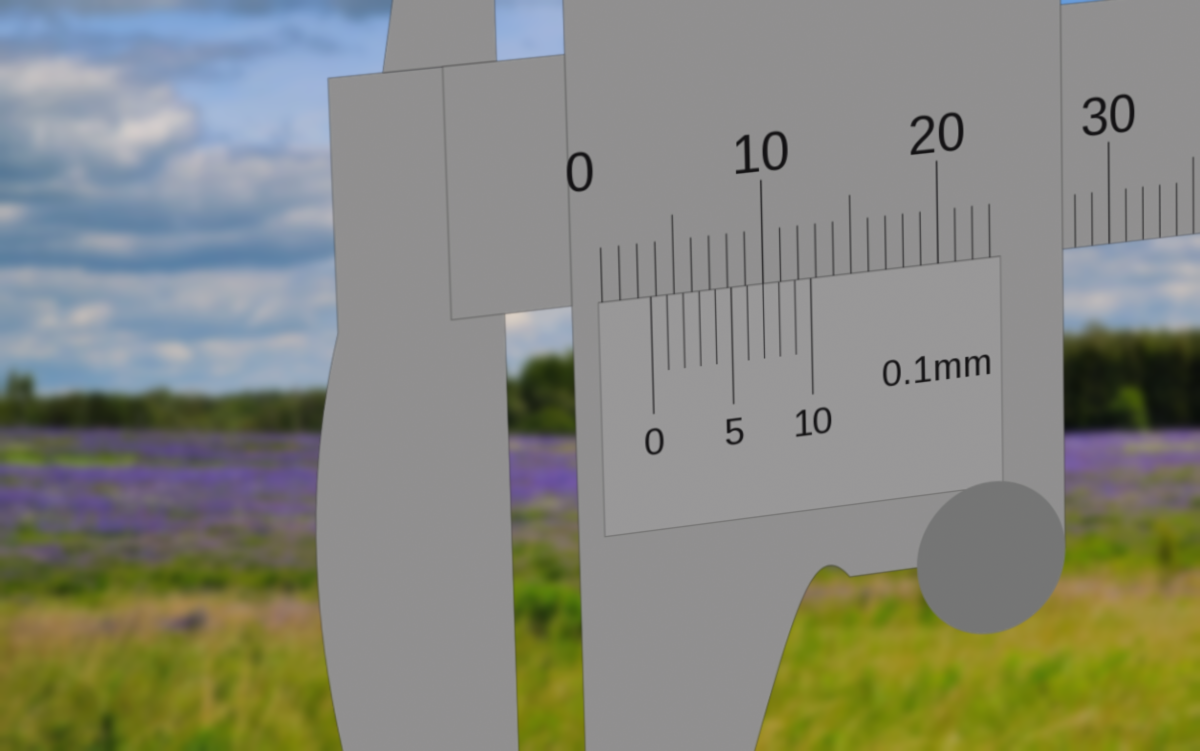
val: {"value": 3.7, "unit": "mm"}
